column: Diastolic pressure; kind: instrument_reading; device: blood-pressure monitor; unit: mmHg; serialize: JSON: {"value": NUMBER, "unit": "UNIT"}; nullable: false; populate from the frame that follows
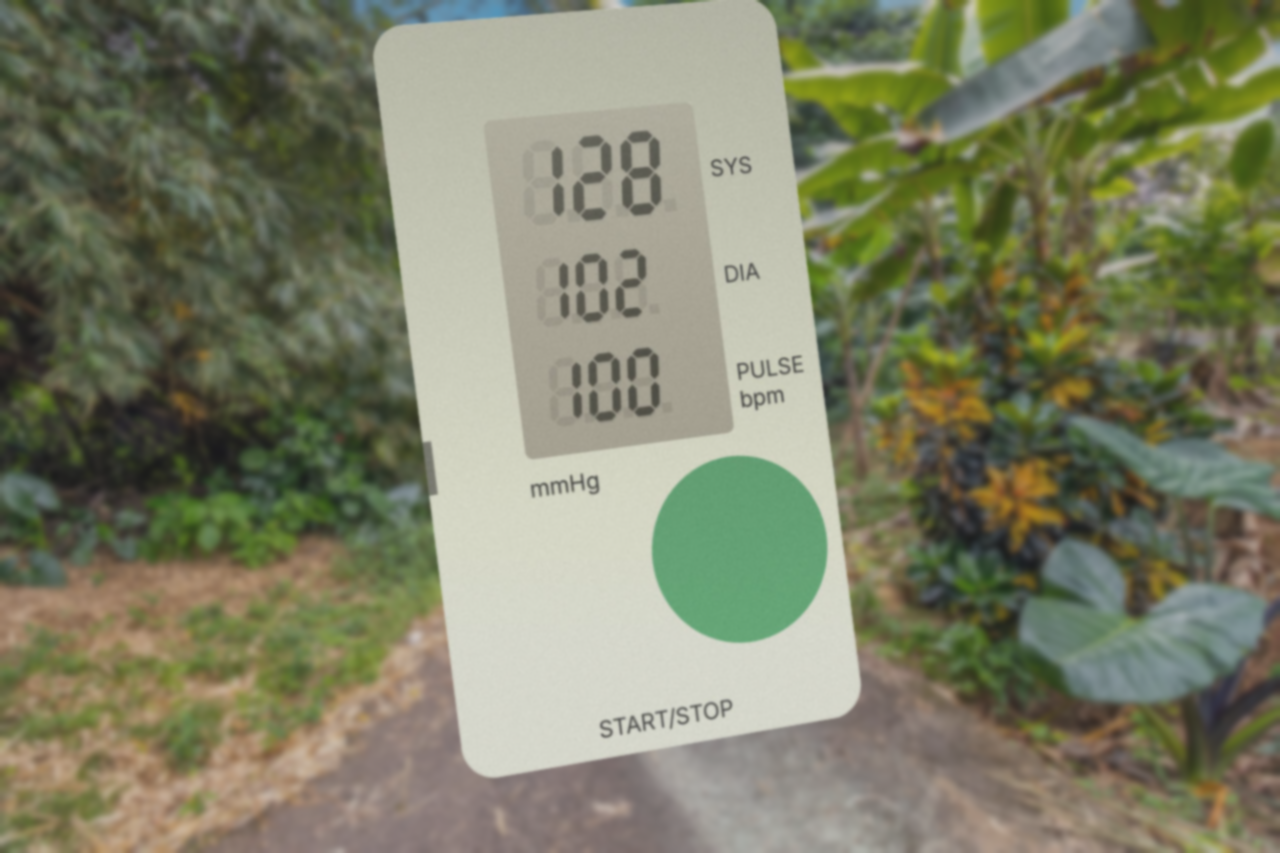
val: {"value": 102, "unit": "mmHg"}
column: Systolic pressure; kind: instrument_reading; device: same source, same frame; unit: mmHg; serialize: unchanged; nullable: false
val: {"value": 128, "unit": "mmHg"}
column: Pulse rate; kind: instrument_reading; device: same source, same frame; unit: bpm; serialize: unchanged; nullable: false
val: {"value": 100, "unit": "bpm"}
